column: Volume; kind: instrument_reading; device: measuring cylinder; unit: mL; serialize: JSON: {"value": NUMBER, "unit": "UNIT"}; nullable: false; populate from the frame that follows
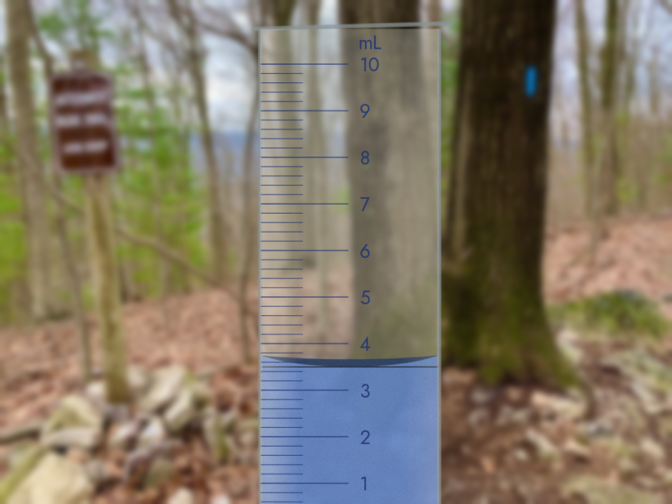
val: {"value": 3.5, "unit": "mL"}
